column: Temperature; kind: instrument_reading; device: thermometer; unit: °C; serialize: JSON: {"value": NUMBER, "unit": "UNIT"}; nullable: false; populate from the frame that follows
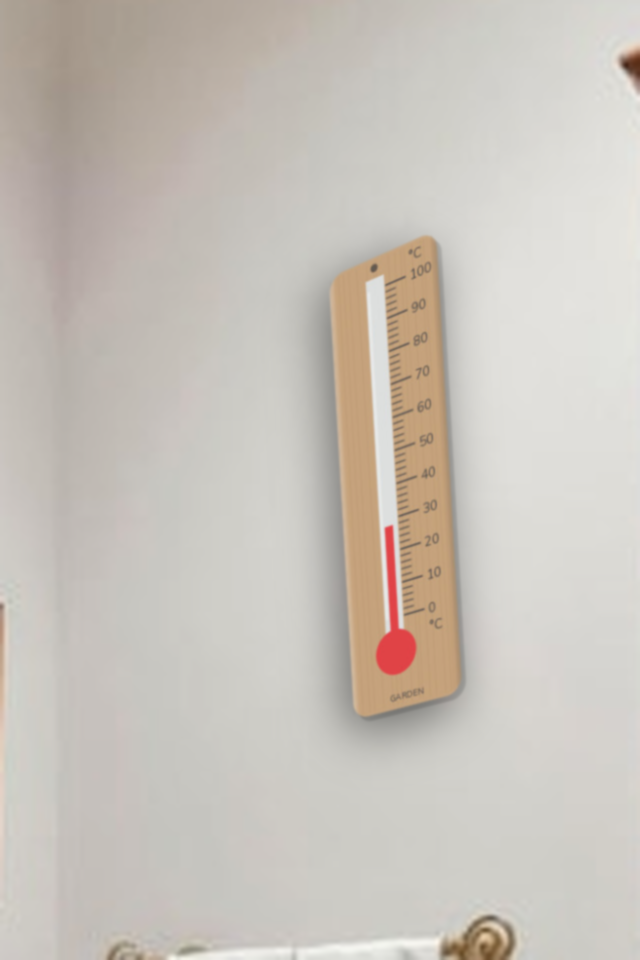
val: {"value": 28, "unit": "°C"}
